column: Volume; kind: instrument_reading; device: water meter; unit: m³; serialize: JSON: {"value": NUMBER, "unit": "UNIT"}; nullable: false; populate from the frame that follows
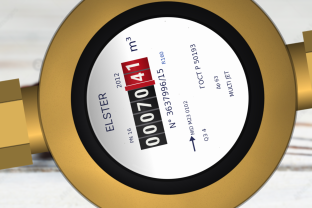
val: {"value": 70.41, "unit": "m³"}
